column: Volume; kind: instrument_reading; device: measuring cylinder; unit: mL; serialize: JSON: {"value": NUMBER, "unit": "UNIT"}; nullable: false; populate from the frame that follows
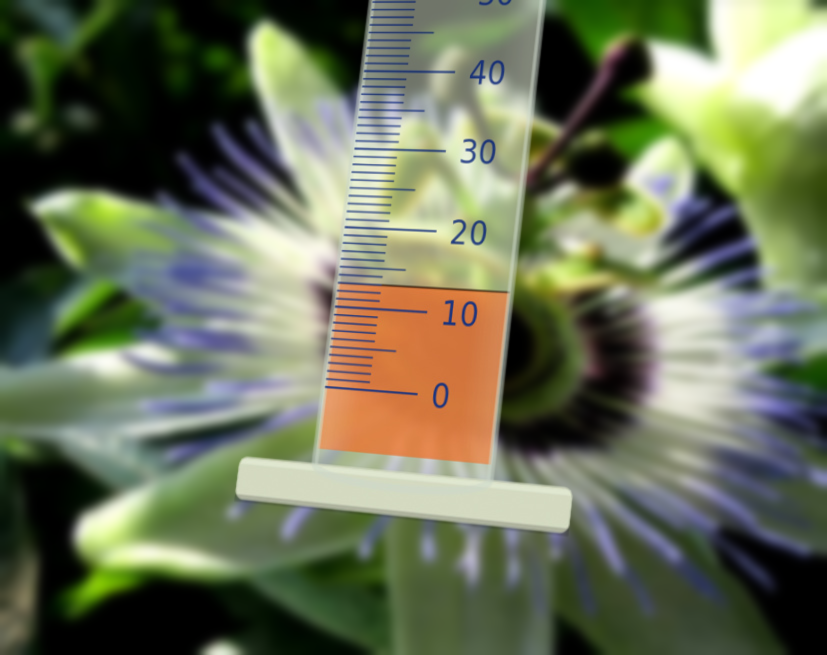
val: {"value": 13, "unit": "mL"}
